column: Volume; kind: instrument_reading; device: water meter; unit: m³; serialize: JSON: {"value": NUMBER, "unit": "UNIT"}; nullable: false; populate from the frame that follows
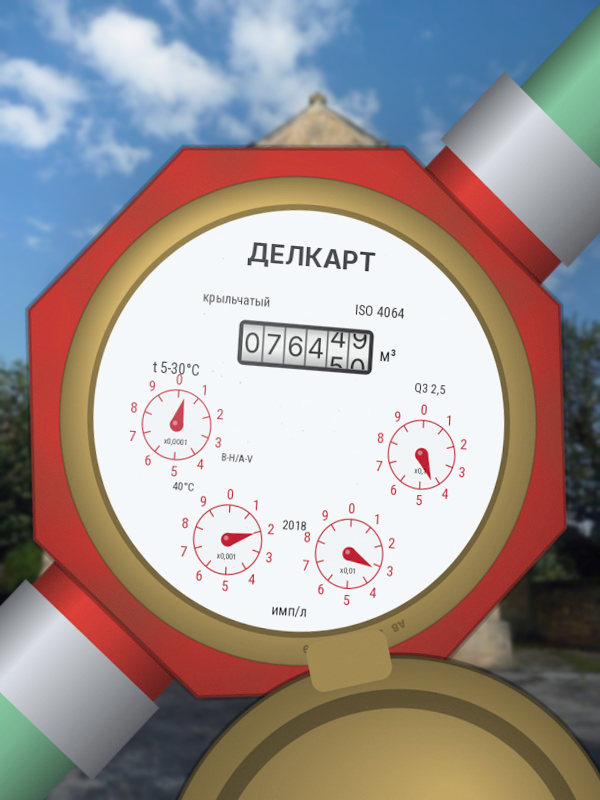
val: {"value": 76449.4320, "unit": "m³"}
